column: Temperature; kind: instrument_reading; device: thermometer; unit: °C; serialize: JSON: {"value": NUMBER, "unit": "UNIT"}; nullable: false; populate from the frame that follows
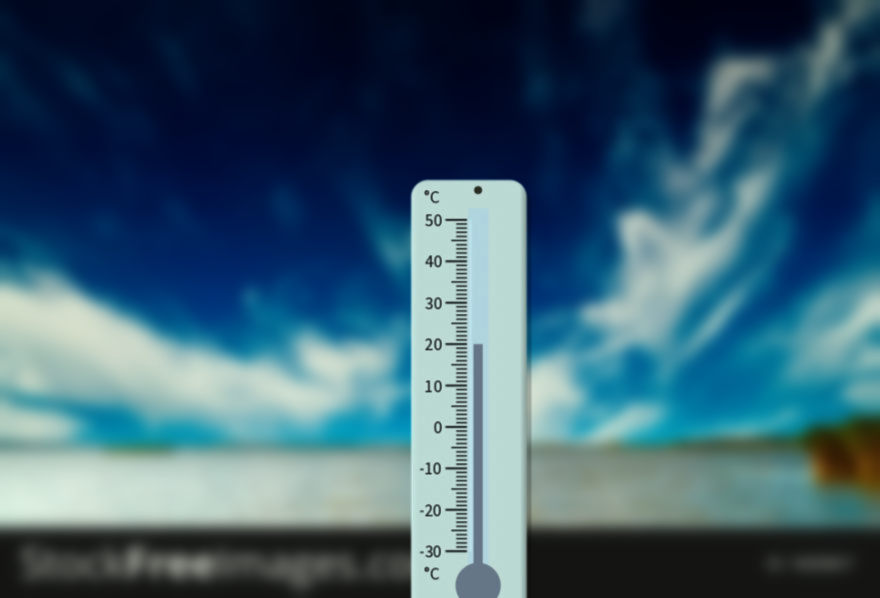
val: {"value": 20, "unit": "°C"}
